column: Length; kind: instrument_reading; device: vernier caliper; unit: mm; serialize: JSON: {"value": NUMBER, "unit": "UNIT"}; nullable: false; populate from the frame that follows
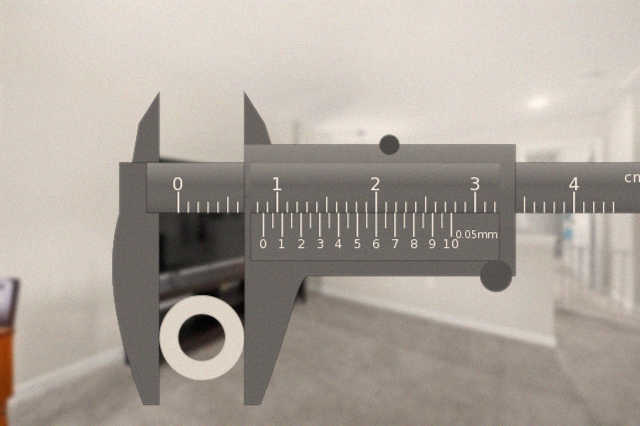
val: {"value": 8.6, "unit": "mm"}
